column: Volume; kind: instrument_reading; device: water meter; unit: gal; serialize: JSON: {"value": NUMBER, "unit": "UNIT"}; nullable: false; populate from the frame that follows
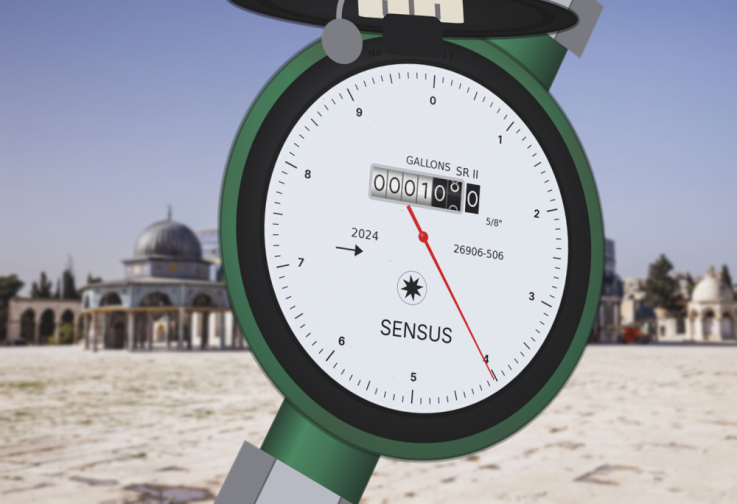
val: {"value": 1084.0, "unit": "gal"}
